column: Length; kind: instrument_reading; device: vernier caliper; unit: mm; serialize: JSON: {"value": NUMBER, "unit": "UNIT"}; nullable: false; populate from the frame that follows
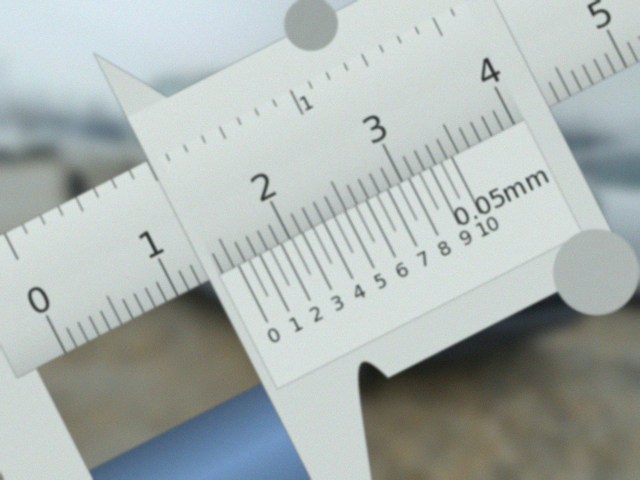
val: {"value": 15.4, "unit": "mm"}
